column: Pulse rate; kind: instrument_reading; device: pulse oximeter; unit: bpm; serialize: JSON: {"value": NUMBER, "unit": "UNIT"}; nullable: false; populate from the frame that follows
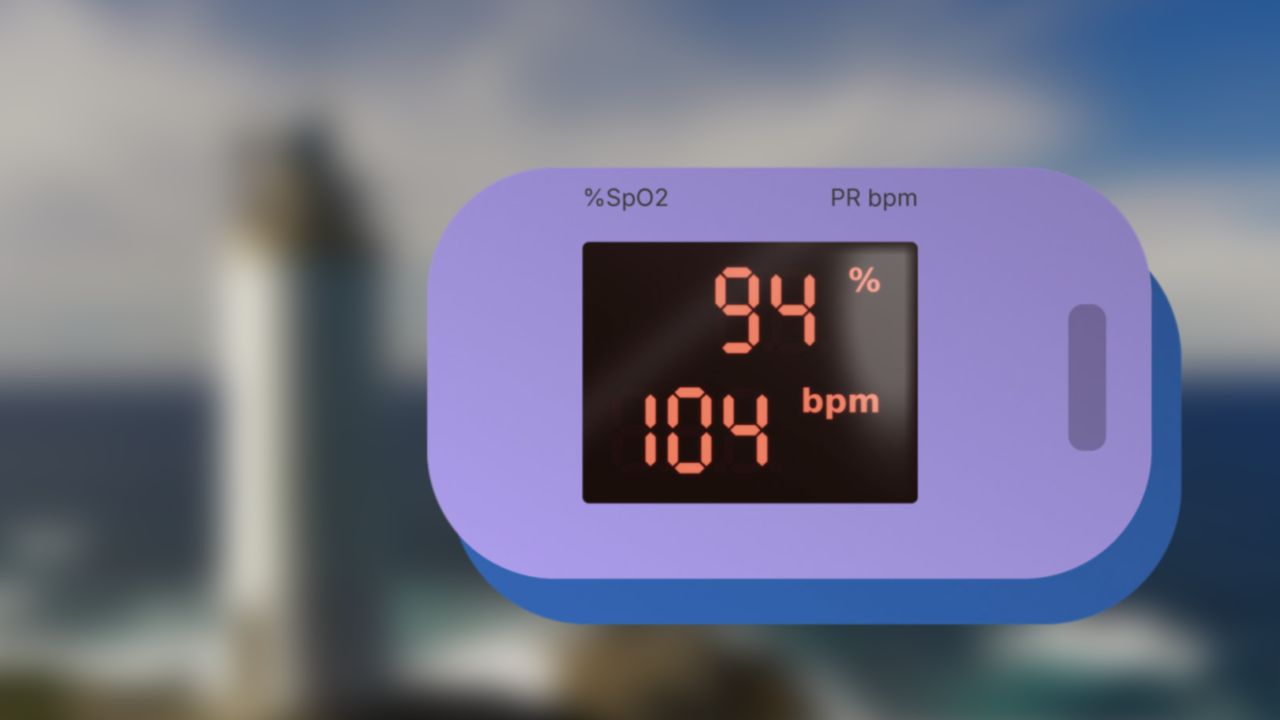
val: {"value": 104, "unit": "bpm"}
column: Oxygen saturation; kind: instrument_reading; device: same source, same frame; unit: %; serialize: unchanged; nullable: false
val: {"value": 94, "unit": "%"}
